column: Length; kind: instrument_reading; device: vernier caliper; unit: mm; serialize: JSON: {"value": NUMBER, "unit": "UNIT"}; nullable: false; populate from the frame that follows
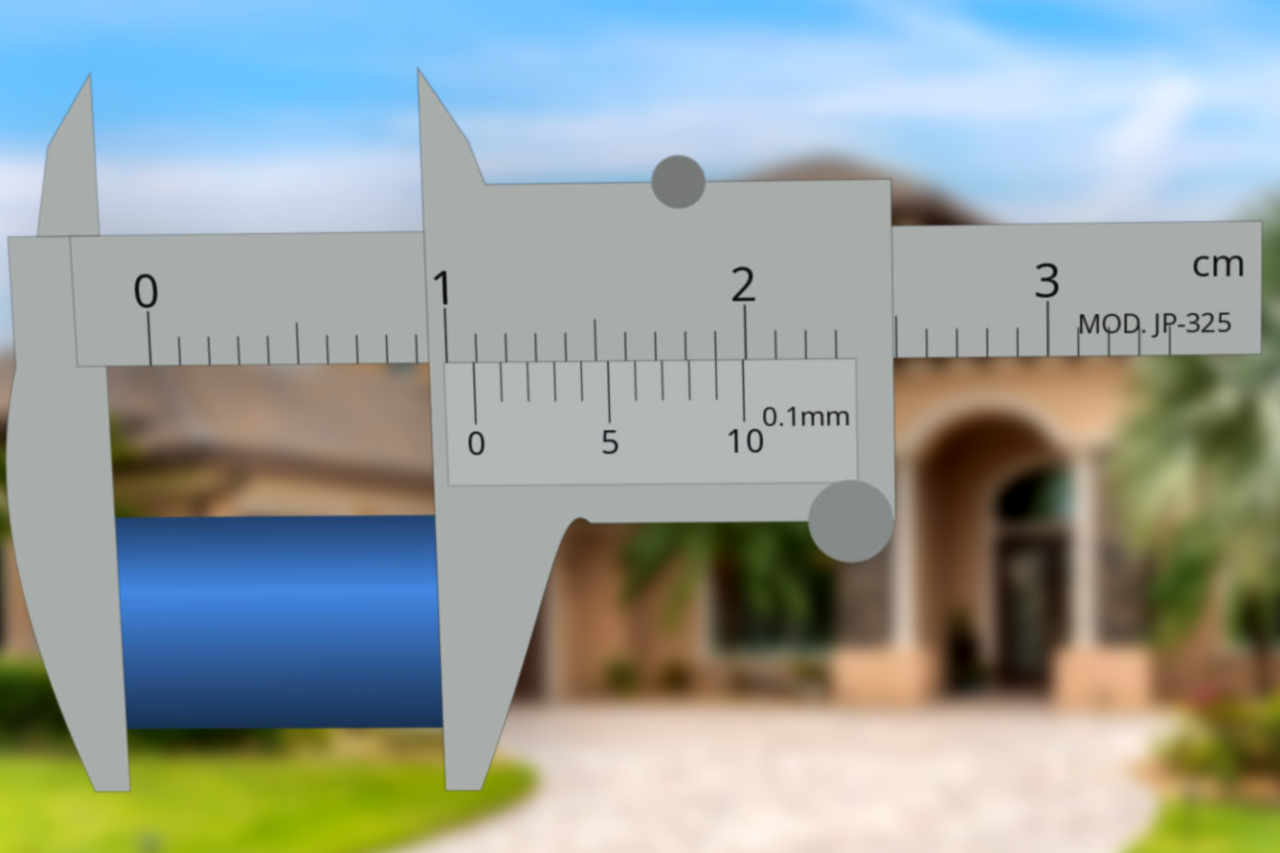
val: {"value": 10.9, "unit": "mm"}
